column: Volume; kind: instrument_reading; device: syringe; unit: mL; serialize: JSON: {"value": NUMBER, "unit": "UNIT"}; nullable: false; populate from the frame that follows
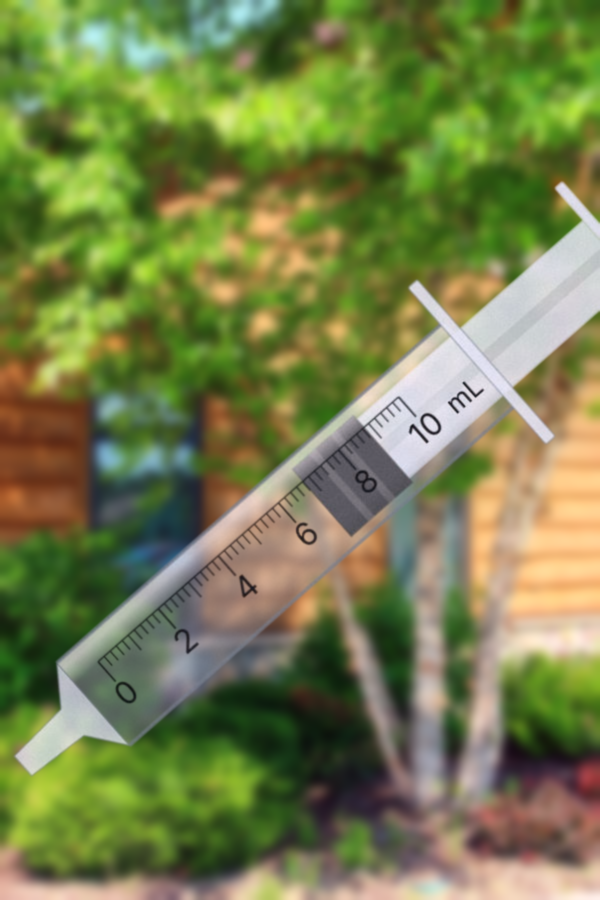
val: {"value": 6.8, "unit": "mL"}
